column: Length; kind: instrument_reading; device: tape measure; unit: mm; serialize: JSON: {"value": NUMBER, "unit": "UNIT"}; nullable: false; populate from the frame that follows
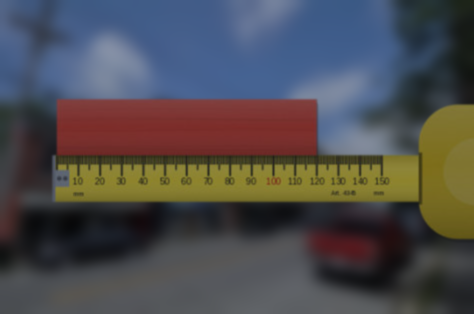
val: {"value": 120, "unit": "mm"}
